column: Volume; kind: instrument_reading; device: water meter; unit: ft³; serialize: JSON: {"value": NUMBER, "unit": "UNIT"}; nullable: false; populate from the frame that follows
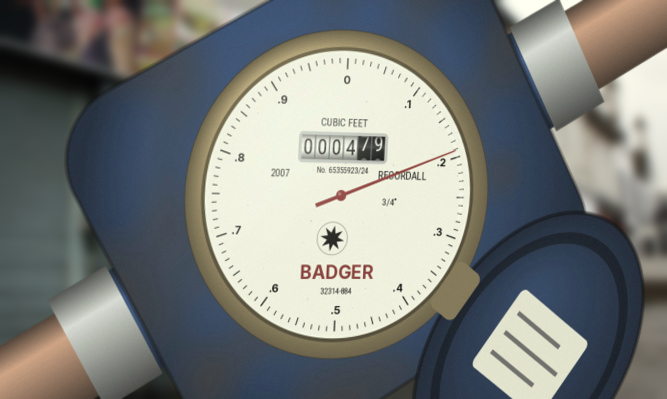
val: {"value": 479.19, "unit": "ft³"}
